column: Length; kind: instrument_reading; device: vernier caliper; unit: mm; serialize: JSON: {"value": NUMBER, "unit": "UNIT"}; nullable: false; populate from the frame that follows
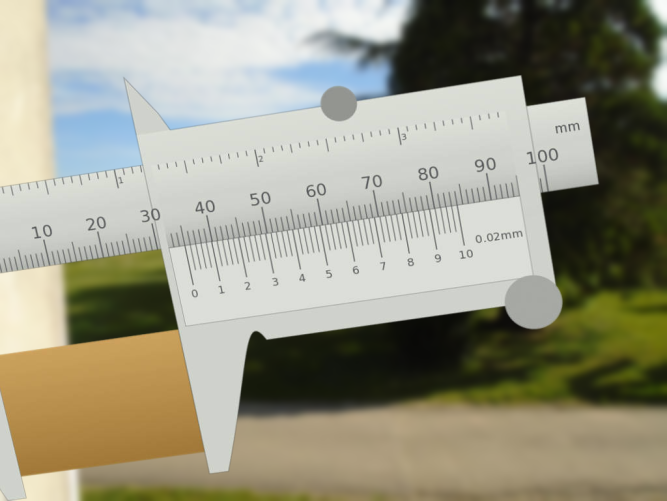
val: {"value": 35.0, "unit": "mm"}
